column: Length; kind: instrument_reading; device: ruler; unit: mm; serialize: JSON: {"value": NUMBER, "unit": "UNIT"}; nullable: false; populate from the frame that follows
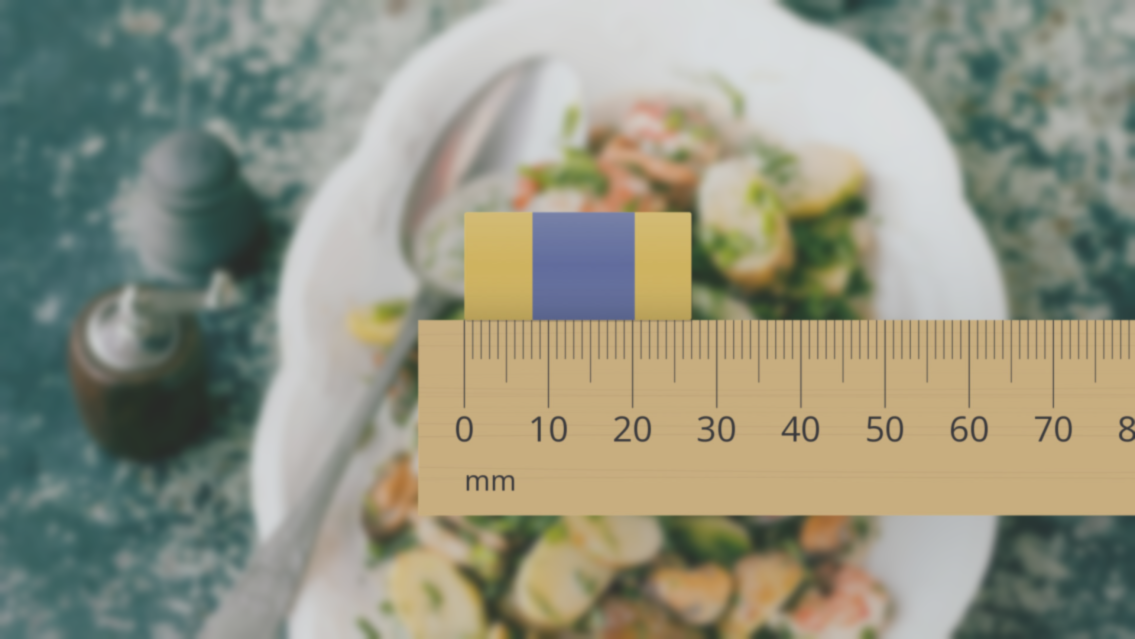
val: {"value": 27, "unit": "mm"}
